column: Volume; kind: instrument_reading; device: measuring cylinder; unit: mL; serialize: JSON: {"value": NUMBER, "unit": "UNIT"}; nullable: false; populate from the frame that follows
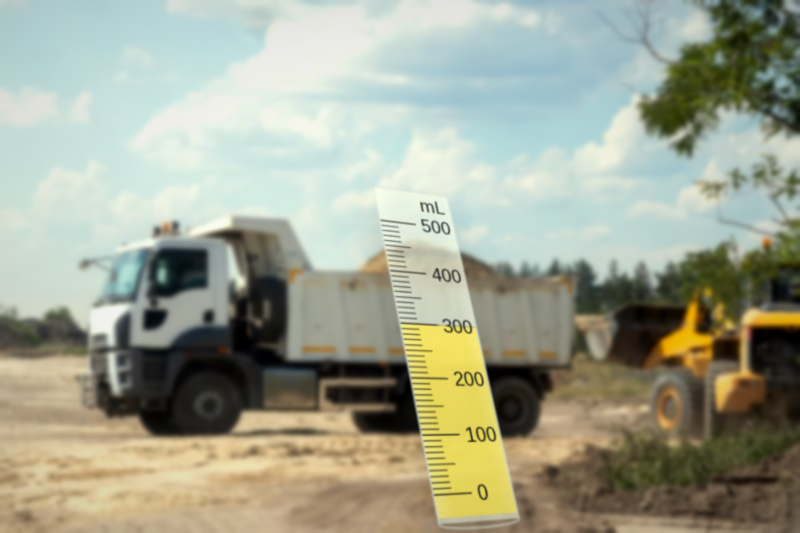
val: {"value": 300, "unit": "mL"}
